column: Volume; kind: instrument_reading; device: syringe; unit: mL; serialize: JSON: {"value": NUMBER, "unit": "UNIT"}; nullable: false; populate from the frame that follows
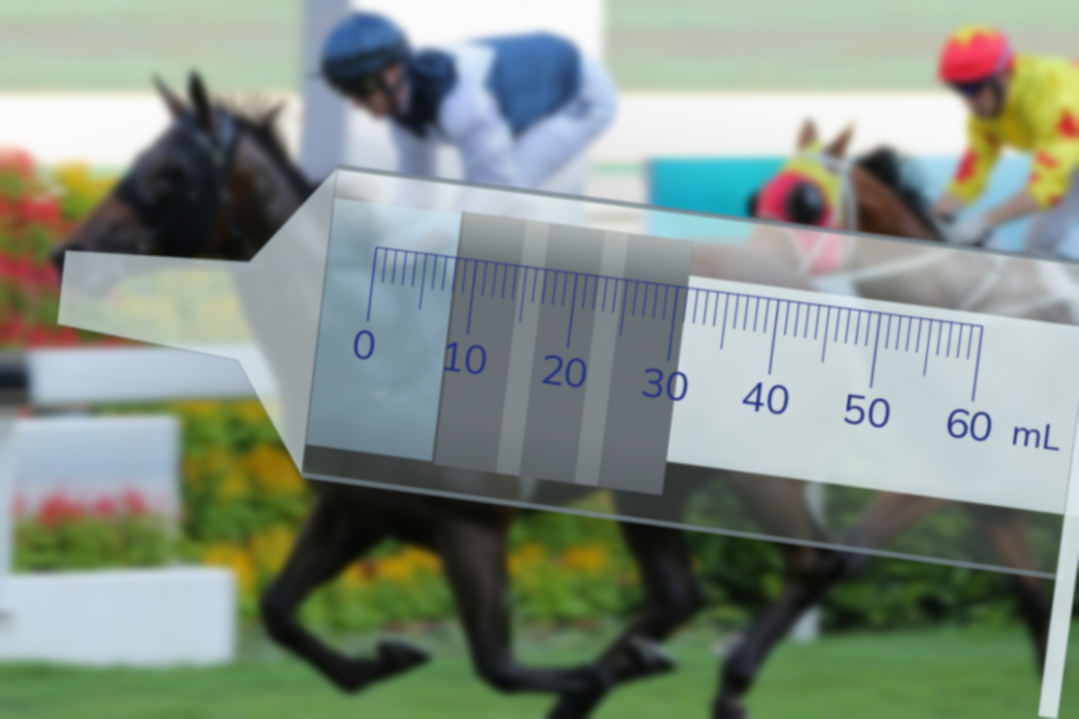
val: {"value": 8, "unit": "mL"}
